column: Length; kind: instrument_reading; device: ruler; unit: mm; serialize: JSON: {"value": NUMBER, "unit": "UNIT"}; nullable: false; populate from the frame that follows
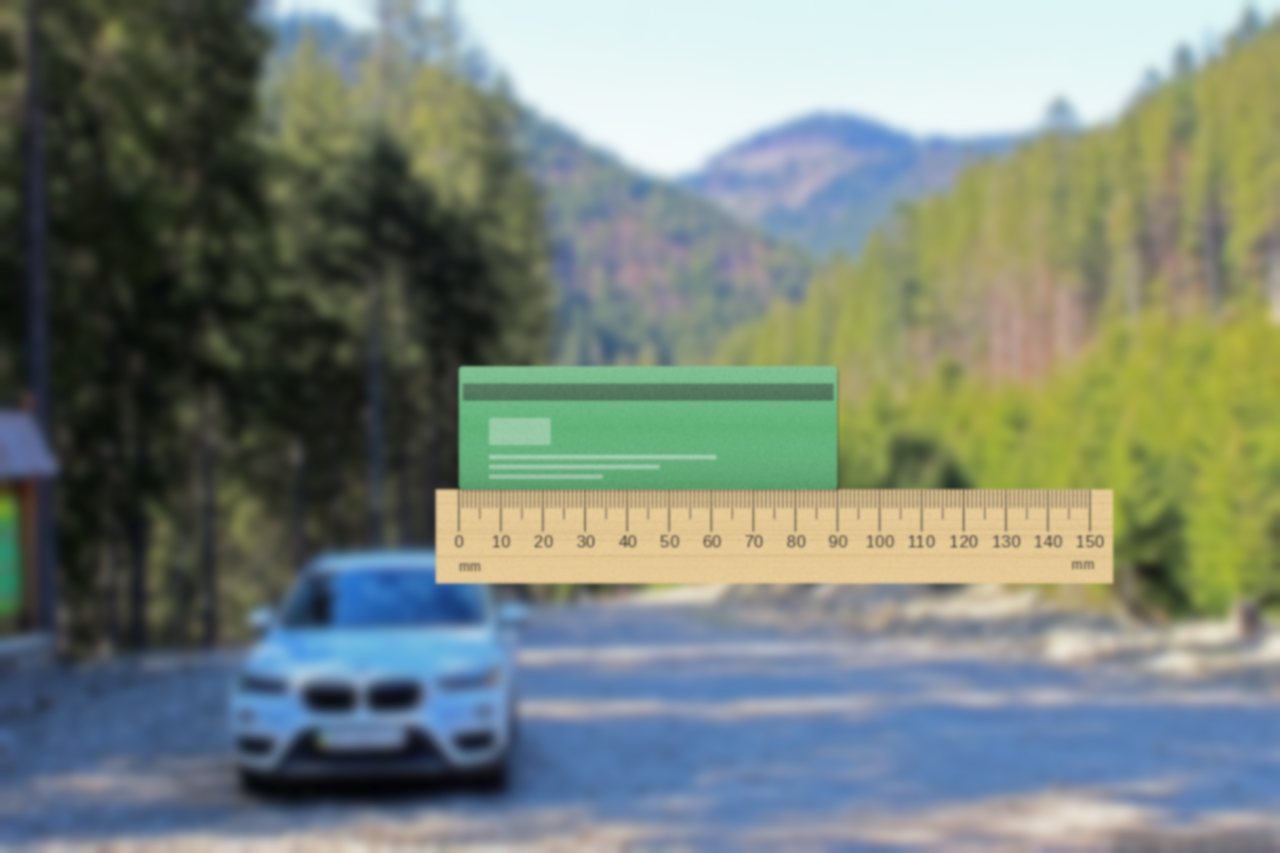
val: {"value": 90, "unit": "mm"}
